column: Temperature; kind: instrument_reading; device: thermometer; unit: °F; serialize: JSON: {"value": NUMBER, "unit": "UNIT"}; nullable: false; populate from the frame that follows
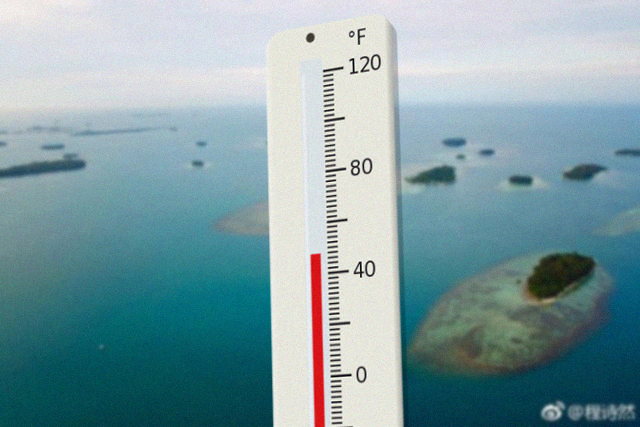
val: {"value": 48, "unit": "°F"}
